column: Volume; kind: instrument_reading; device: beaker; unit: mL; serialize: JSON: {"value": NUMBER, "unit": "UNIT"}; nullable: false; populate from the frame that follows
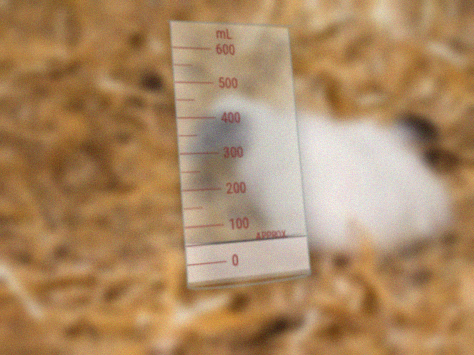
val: {"value": 50, "unit": "mL"}
